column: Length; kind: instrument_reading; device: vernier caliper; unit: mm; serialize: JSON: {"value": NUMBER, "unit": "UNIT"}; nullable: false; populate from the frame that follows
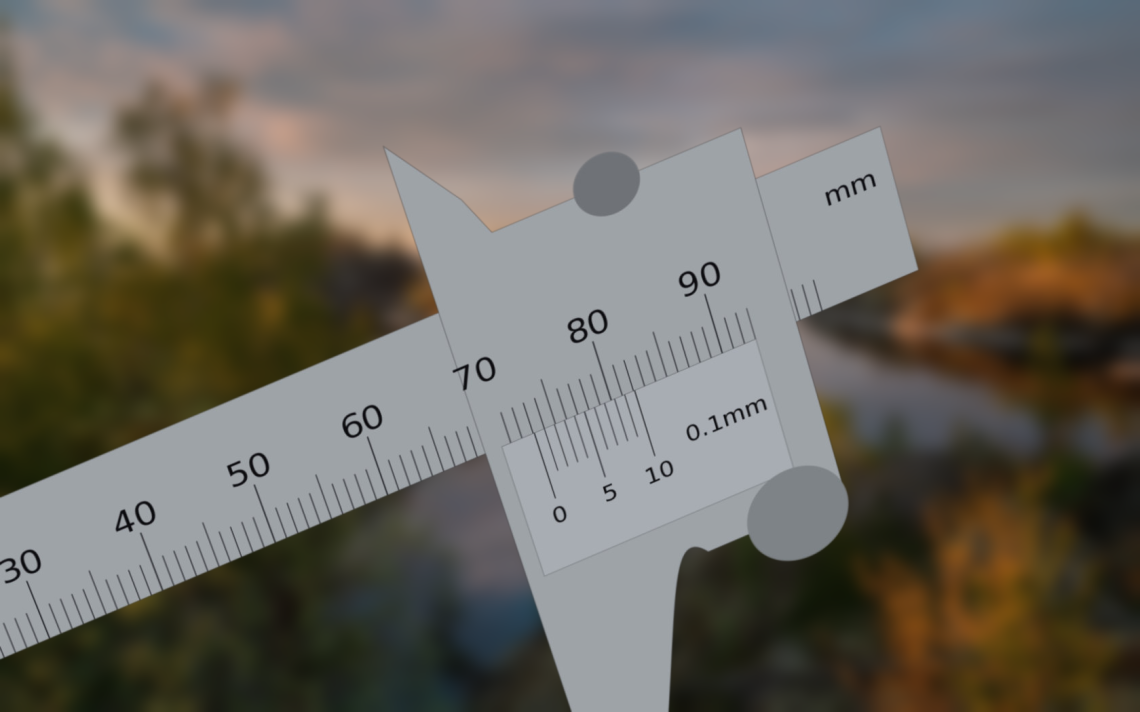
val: {"value": 73.1, "unit": "mm"}
